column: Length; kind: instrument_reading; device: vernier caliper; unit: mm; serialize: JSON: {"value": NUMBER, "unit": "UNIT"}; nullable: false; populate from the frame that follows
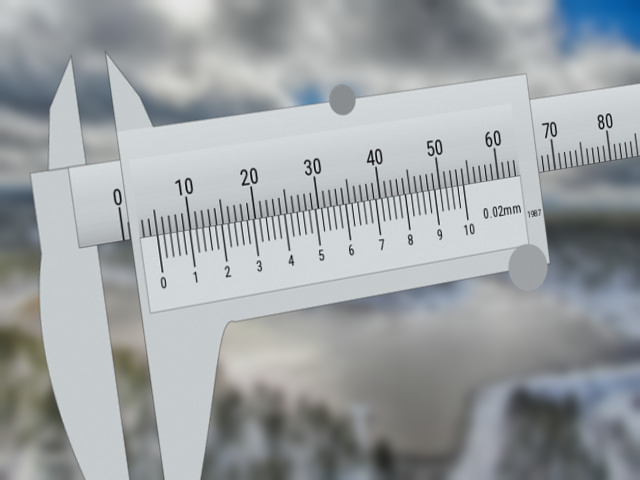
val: {"value": 5.0, "unit": "mm"}
